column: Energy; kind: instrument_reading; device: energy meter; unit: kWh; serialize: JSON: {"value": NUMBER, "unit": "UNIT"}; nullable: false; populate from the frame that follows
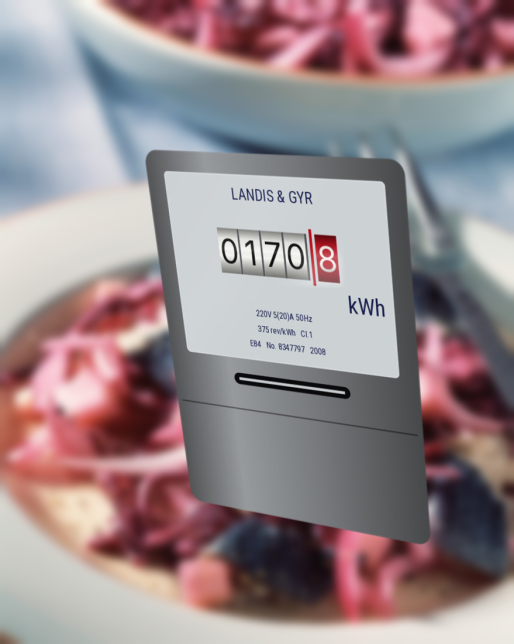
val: {"value": 170.8, "unit": "kWh"}
